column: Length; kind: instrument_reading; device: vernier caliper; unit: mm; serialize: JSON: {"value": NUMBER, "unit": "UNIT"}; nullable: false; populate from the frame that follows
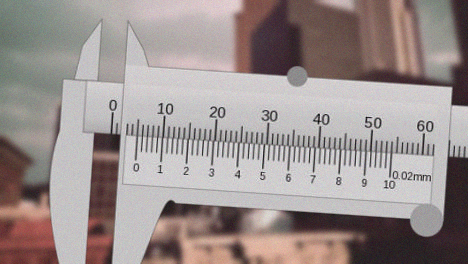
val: {"value": 5.0, "unit": "mm"}
